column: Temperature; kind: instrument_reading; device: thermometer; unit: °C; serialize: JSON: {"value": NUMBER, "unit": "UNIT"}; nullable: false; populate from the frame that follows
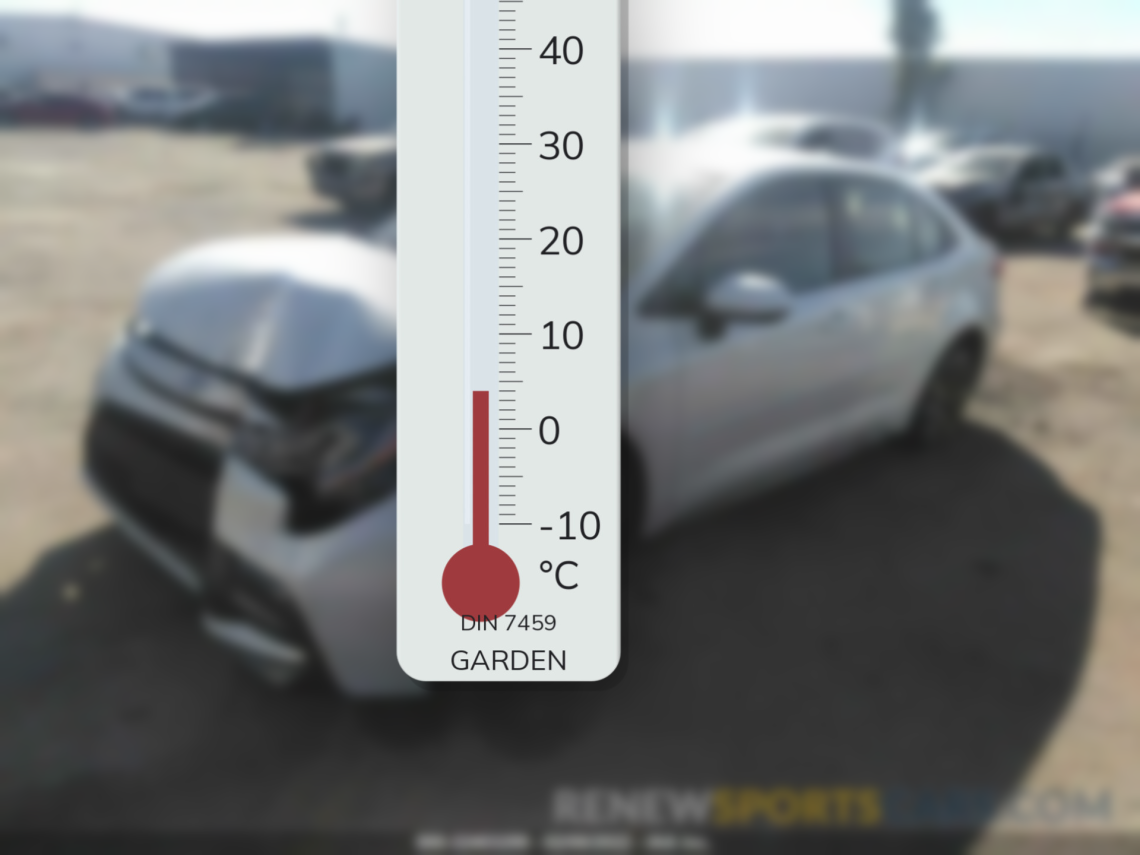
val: {"value": 4, "unit": "°C"}
